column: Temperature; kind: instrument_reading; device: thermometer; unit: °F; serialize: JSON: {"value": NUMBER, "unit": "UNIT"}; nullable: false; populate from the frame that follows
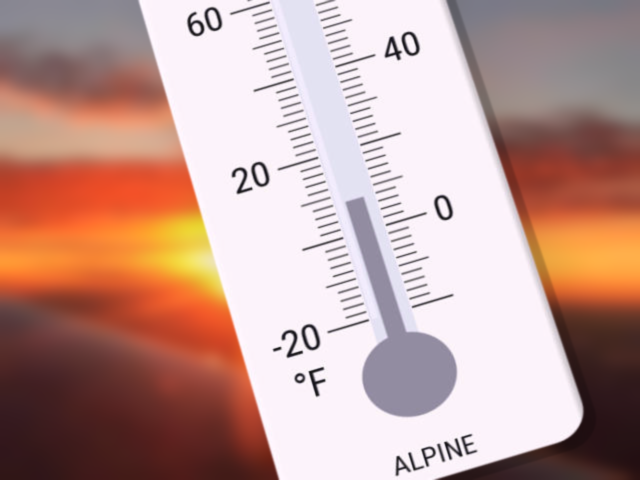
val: {"value": 8, "unit": "°F"}
